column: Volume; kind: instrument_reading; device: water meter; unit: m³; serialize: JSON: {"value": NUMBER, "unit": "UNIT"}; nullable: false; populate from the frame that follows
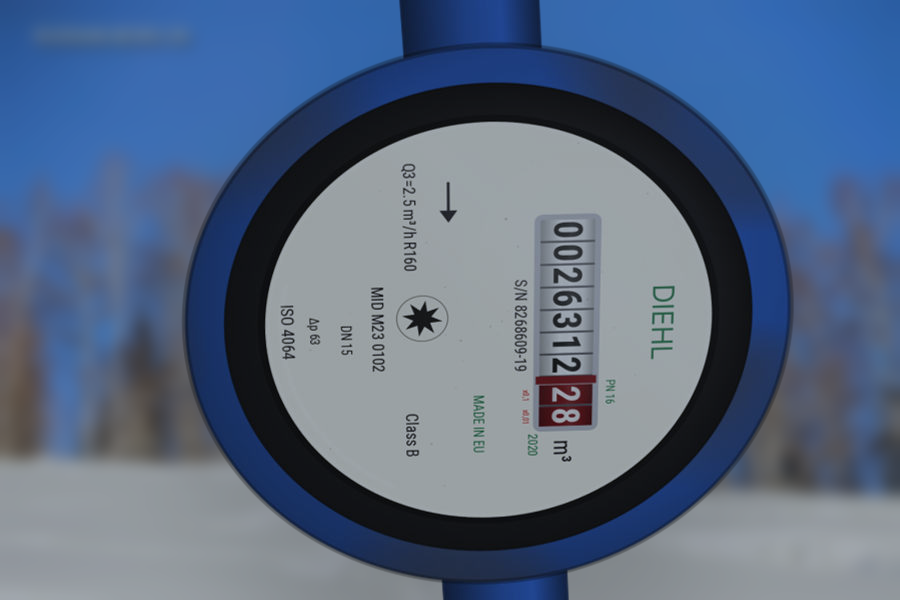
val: {"value": 26312.28, "unit": "m³"}
